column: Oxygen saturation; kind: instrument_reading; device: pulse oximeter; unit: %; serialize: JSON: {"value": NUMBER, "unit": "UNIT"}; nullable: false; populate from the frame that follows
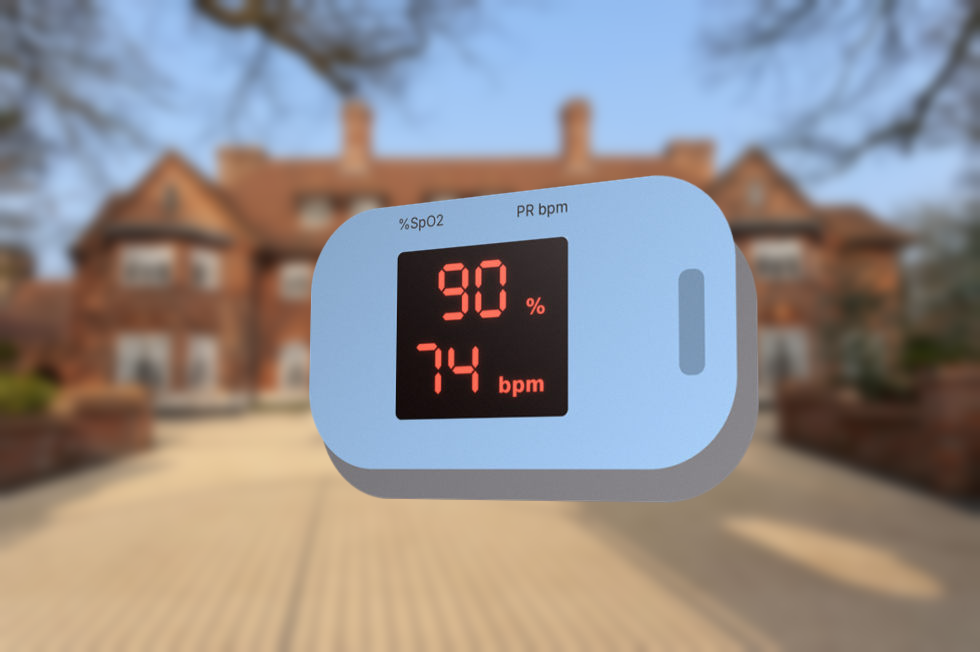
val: {"value": 90, "unit": "%"}
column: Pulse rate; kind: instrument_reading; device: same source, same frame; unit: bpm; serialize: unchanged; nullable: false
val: {"value": 74, "unit": "bpm"}
